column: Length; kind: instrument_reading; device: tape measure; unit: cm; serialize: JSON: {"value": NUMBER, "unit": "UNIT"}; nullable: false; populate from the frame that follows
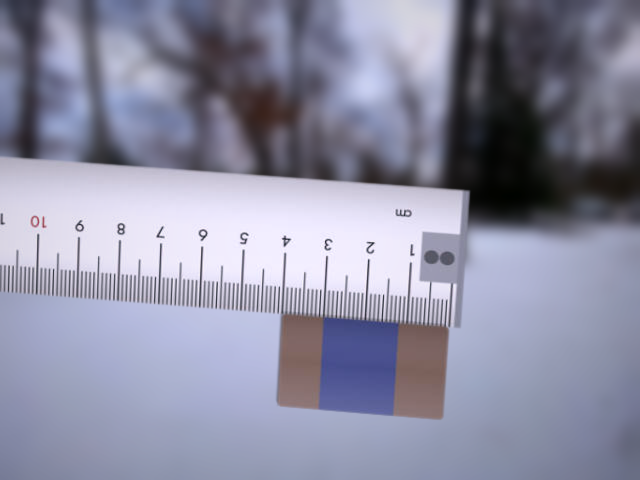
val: {"value": 4, "unit": "cm"}
